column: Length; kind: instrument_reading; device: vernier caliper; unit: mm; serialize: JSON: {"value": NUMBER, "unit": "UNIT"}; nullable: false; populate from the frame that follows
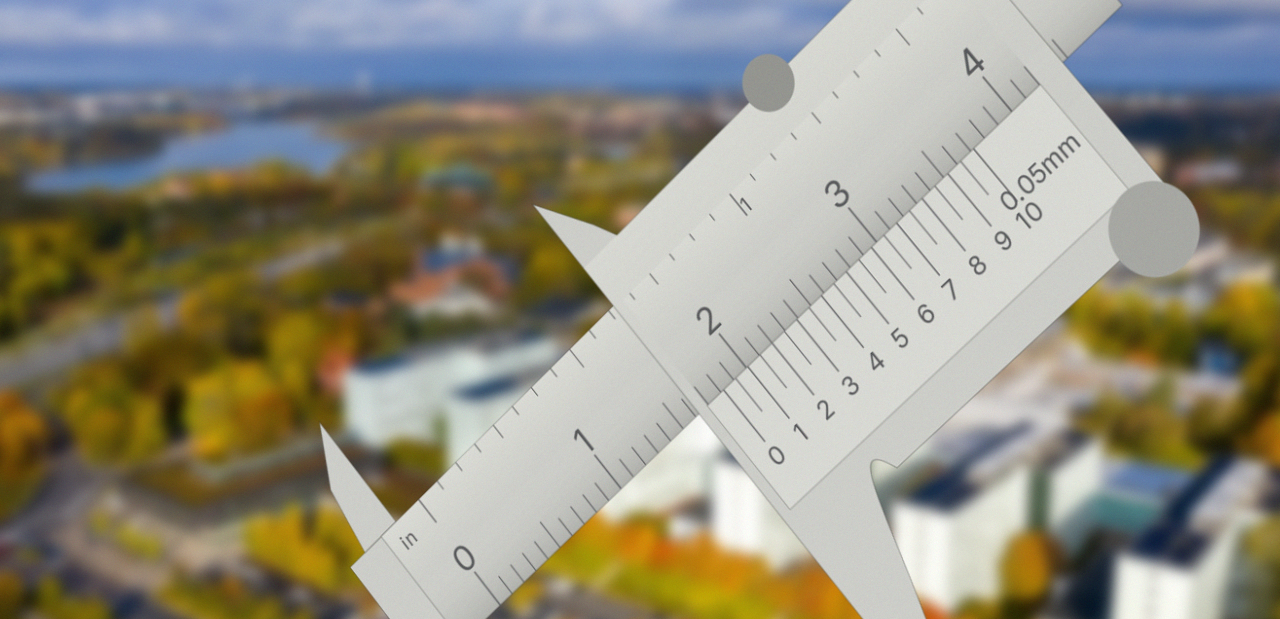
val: {"value": 18.2, "unit": "mm"}
